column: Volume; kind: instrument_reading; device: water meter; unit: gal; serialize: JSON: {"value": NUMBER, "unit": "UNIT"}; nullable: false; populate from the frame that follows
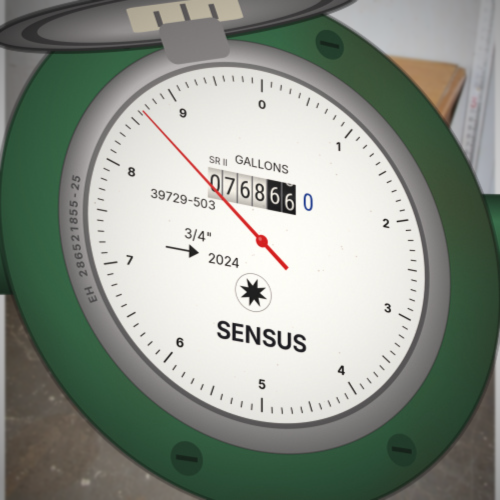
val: {"value": 768658.6, "unit": "gal"}
